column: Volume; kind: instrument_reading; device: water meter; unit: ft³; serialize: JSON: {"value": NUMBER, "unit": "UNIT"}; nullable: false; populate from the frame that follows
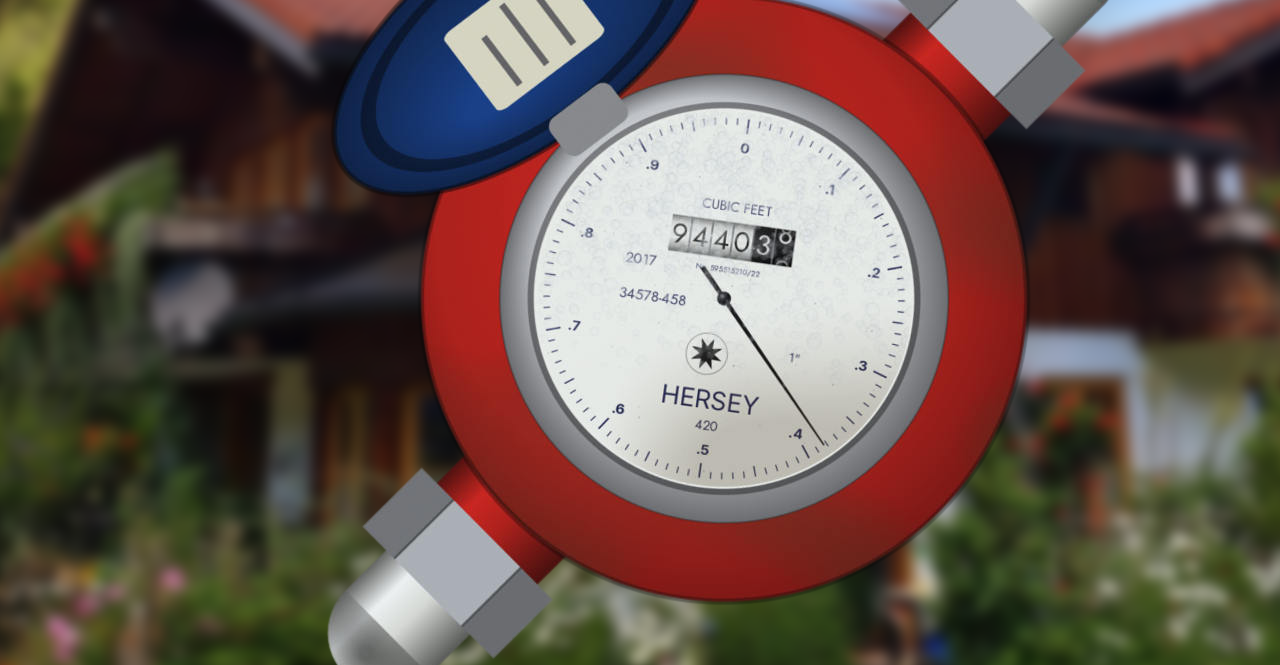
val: {"value": 944038.38, "unit": "ft³"}
